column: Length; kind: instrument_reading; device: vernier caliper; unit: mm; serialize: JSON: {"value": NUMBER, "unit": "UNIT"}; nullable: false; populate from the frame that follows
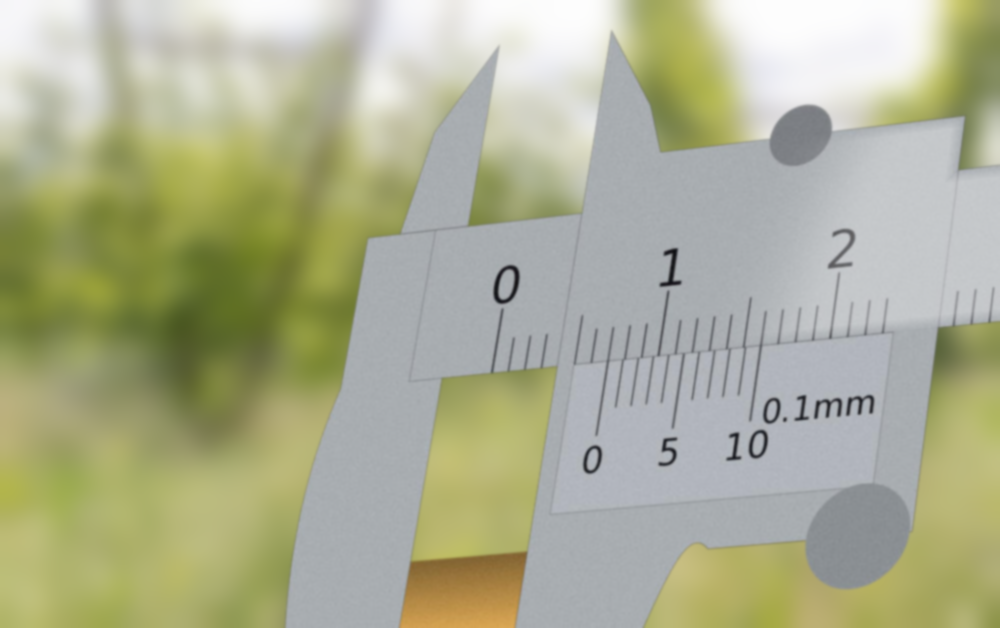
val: {"value": 7.0, "unit": "mm"}
